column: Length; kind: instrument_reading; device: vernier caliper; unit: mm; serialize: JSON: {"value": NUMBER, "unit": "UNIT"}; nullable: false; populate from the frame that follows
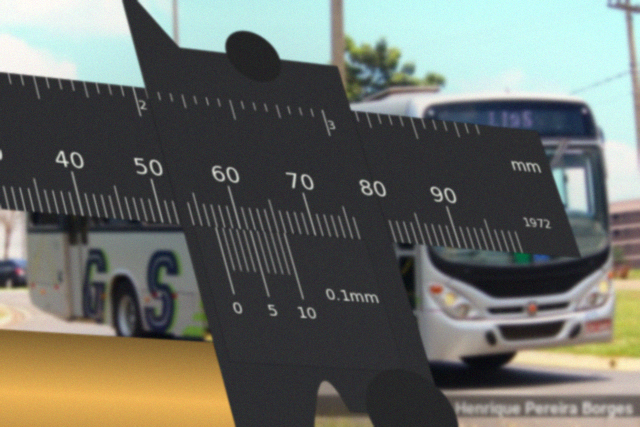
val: {"value": 56.8, "unit": "mm"}
